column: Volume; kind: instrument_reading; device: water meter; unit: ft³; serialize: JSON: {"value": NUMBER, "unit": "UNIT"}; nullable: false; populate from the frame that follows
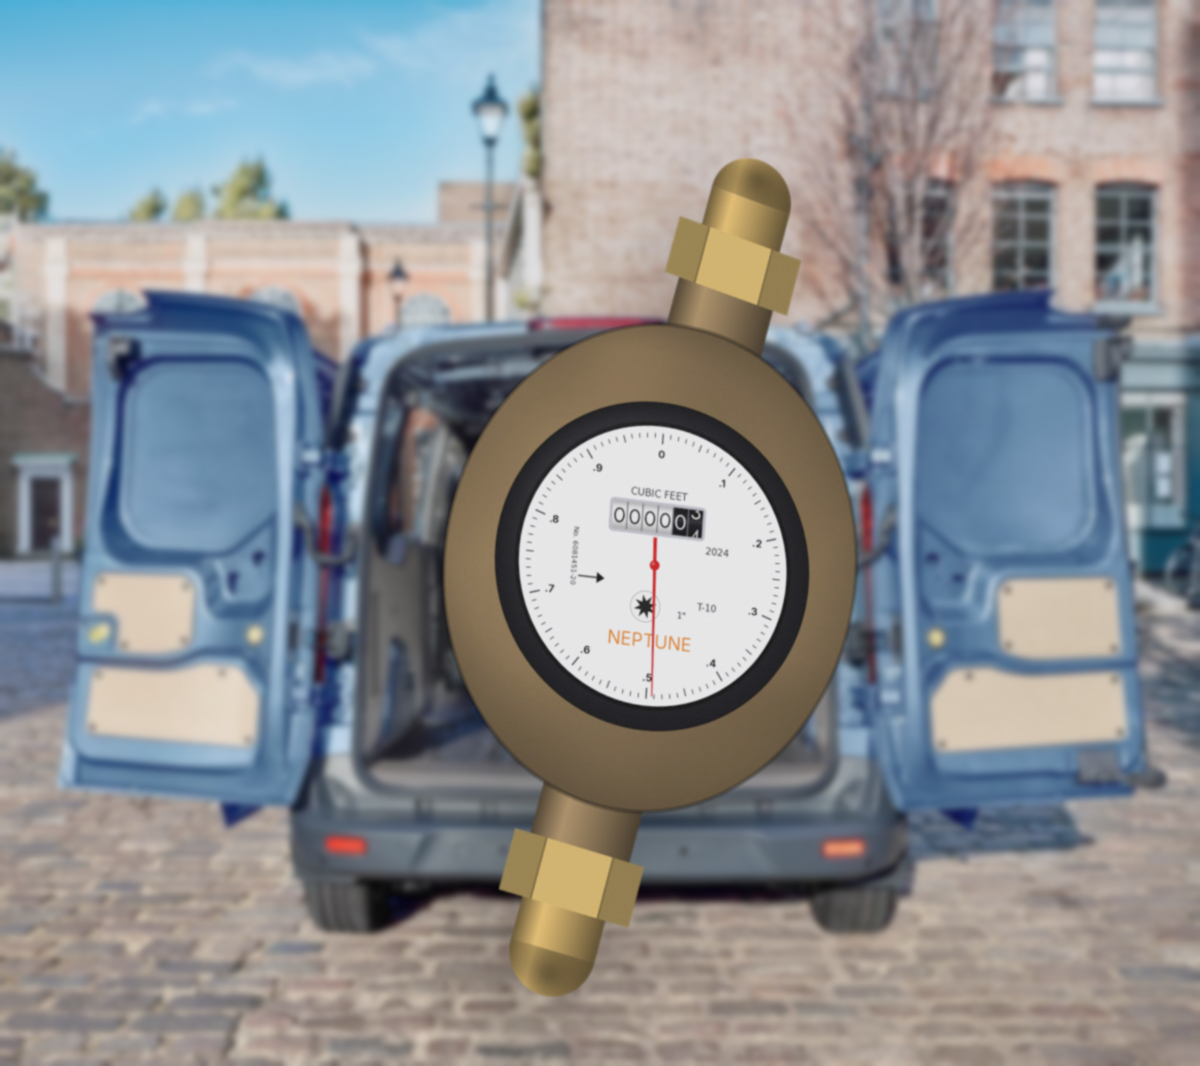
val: {"value": 3.49, "unit": "ft³"}
